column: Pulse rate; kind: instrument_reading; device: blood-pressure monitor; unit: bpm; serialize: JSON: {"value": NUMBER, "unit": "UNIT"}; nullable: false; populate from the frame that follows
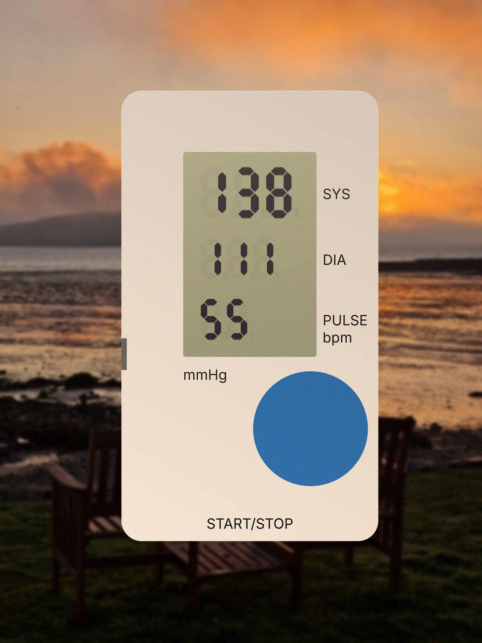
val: {"value": 55, "unit": "bpm"}
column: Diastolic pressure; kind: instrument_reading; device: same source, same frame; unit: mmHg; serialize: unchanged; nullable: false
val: {"value": 111, "unit": "mmHg"}
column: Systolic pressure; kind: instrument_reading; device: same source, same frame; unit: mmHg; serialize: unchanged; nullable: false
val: {"value": 138, "unit": "mmHg"}
